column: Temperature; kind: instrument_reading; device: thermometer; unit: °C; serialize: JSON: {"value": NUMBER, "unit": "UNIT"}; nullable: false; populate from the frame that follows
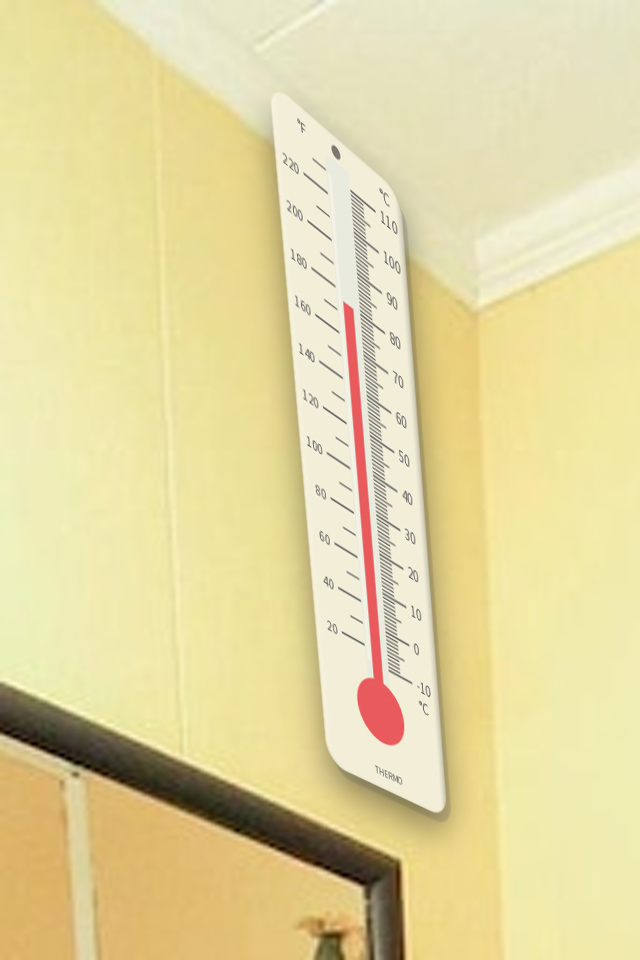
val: {"value": 80, "unit": "°C"}
